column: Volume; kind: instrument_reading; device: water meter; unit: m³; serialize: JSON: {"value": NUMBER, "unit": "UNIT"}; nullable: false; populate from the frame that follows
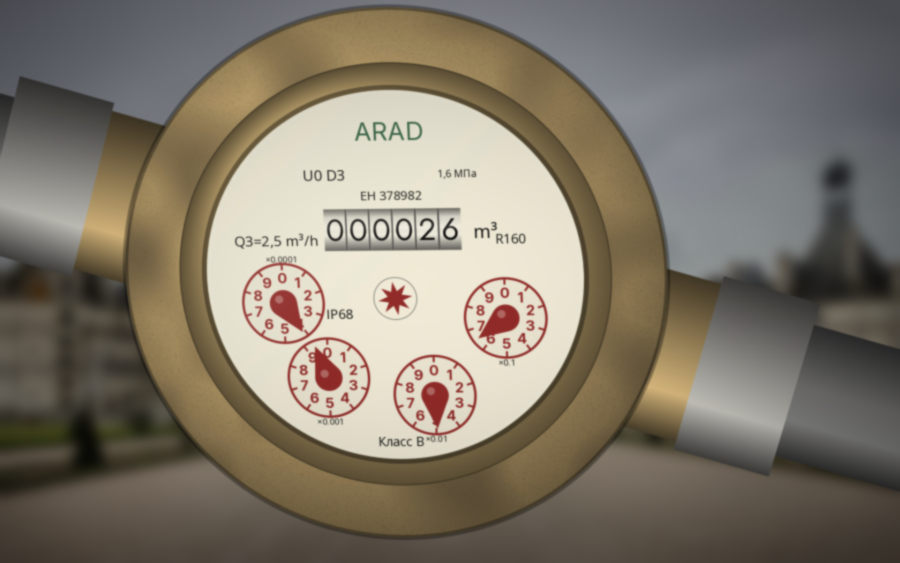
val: {"value": 26.6494, "unit": "m³"}
